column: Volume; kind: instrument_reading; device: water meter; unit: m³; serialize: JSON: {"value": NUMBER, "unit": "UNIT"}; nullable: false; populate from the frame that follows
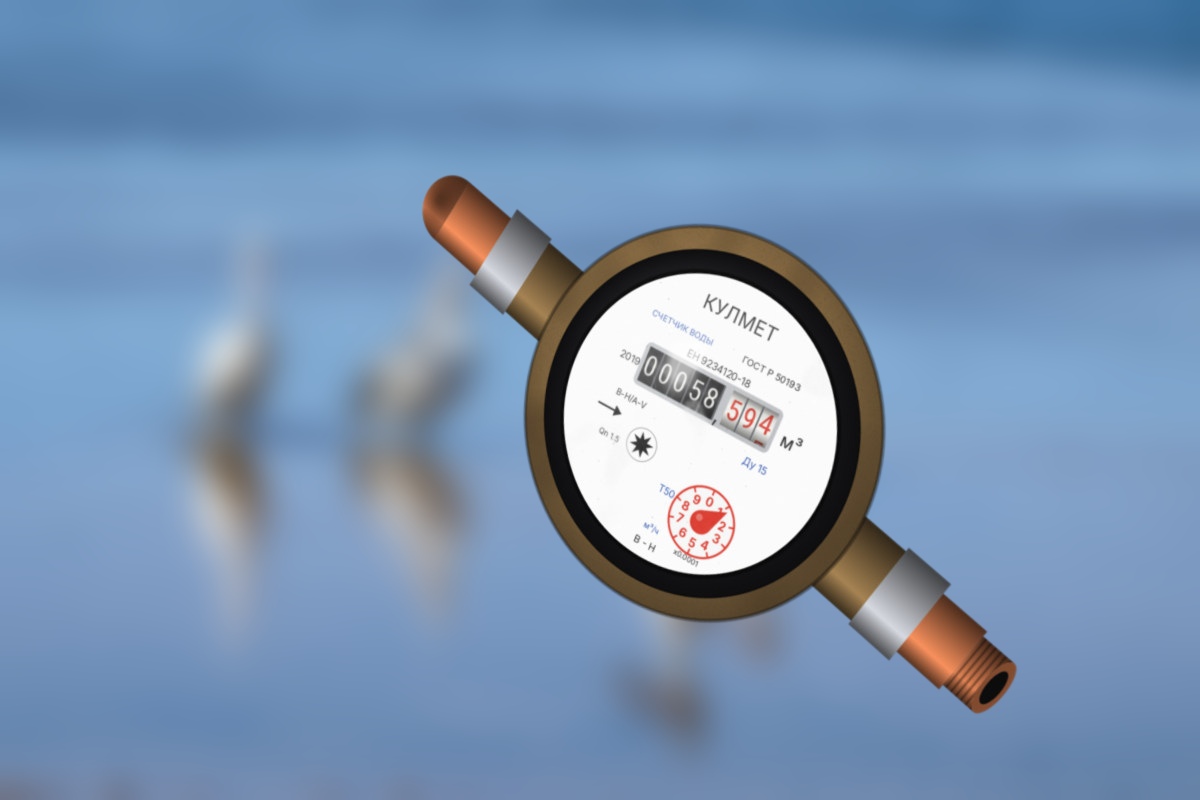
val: {"value": 58.5941, "unit": "m³"}
